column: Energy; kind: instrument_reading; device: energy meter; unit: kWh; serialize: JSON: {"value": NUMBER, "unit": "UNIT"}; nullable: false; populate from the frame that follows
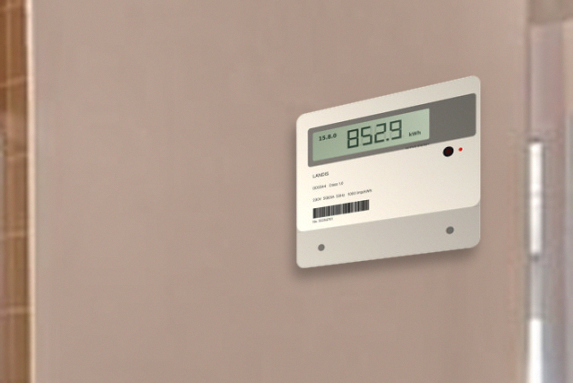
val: {"value": 852.9, "unit": "kWh"}
